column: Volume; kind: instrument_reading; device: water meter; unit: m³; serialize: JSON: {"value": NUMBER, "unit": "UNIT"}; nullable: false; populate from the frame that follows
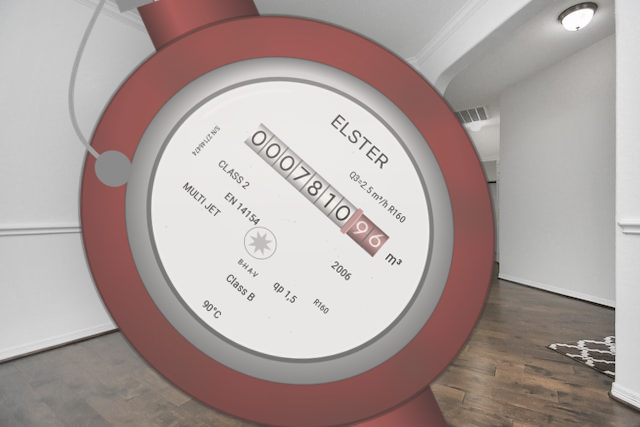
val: {"value": 7810.96, "unit": "m³"}
